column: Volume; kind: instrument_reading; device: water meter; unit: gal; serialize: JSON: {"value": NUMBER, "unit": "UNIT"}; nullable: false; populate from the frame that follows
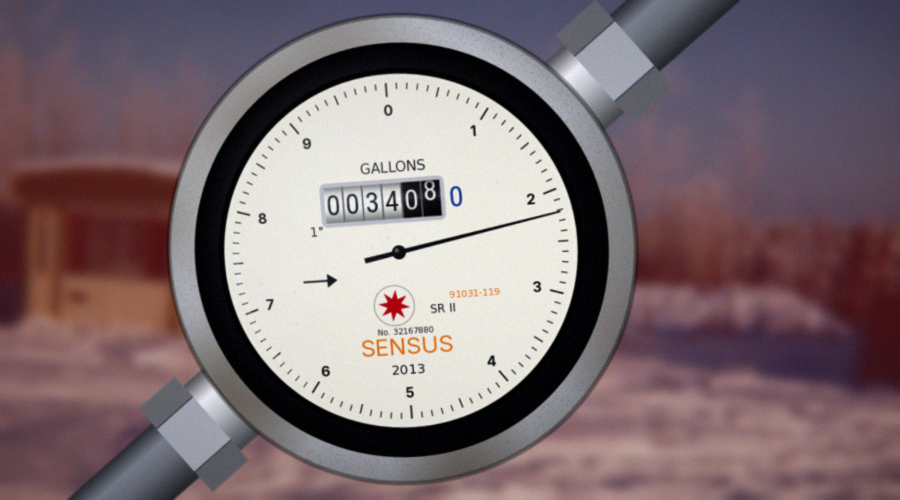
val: {"value": 34082.2, "unit": "gal"}
